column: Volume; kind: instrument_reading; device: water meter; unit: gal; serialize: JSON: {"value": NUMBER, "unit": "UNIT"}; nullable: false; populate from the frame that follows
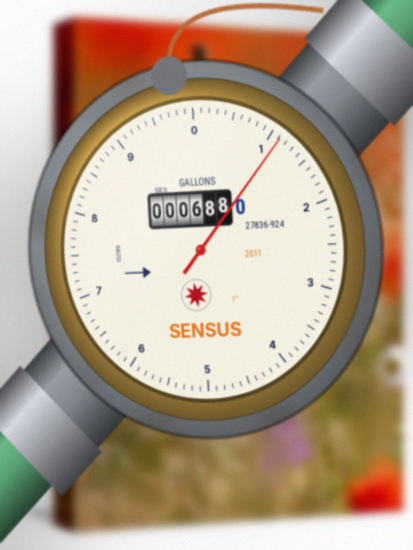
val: {"value": 6881.1, "unit": "gal"}
